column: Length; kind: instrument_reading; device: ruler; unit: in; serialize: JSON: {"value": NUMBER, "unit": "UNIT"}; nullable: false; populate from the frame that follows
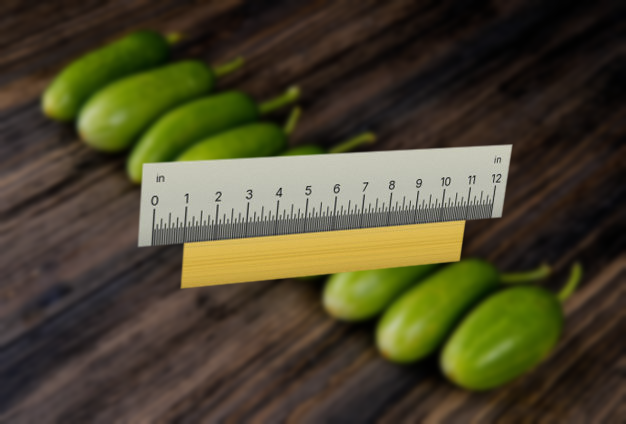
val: {"value": 10, "unit": "in"}
